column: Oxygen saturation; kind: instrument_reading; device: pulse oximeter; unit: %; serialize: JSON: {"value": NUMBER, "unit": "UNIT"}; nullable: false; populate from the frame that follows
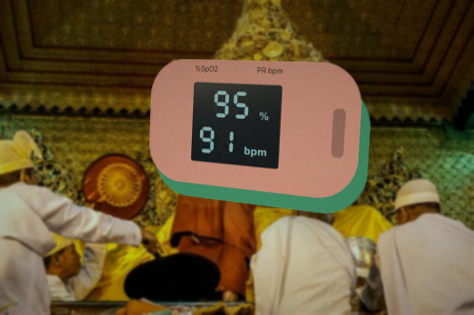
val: {"value": 95, "unit": "%"}
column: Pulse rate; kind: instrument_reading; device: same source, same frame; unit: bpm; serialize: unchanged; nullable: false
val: {"value": 91, "unit": "bpm"}
